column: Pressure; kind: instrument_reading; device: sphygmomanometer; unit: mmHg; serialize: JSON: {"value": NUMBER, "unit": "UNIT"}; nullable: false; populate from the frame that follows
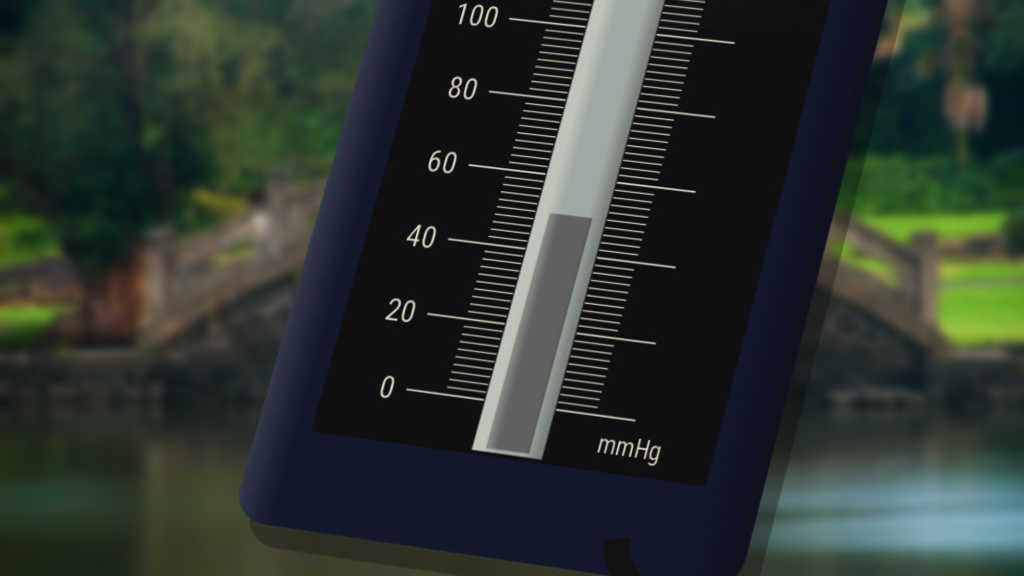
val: {"value": 50, "unit": "mmHg"}
